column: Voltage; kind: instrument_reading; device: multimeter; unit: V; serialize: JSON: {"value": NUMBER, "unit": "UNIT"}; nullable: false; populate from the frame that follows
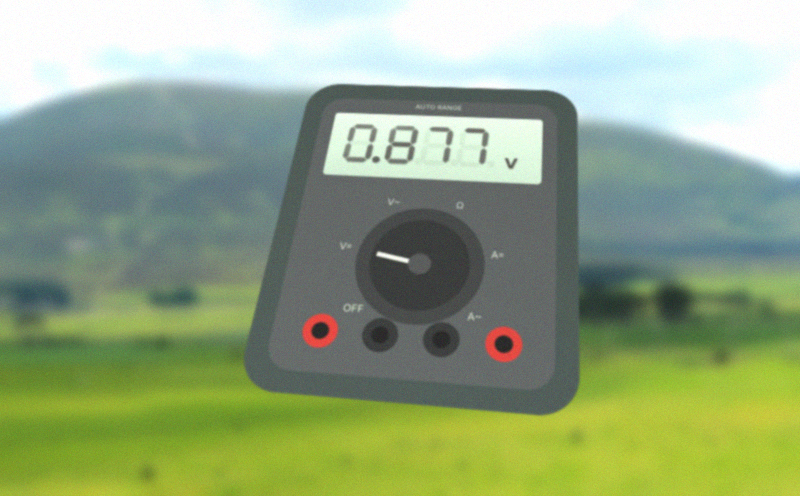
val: {"value": 0.877, "unit": "V"}
